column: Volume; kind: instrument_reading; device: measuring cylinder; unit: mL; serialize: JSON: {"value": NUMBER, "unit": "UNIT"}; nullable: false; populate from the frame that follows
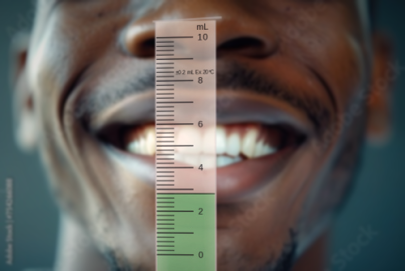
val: {"value": 2.8, "unit": "mL"}
